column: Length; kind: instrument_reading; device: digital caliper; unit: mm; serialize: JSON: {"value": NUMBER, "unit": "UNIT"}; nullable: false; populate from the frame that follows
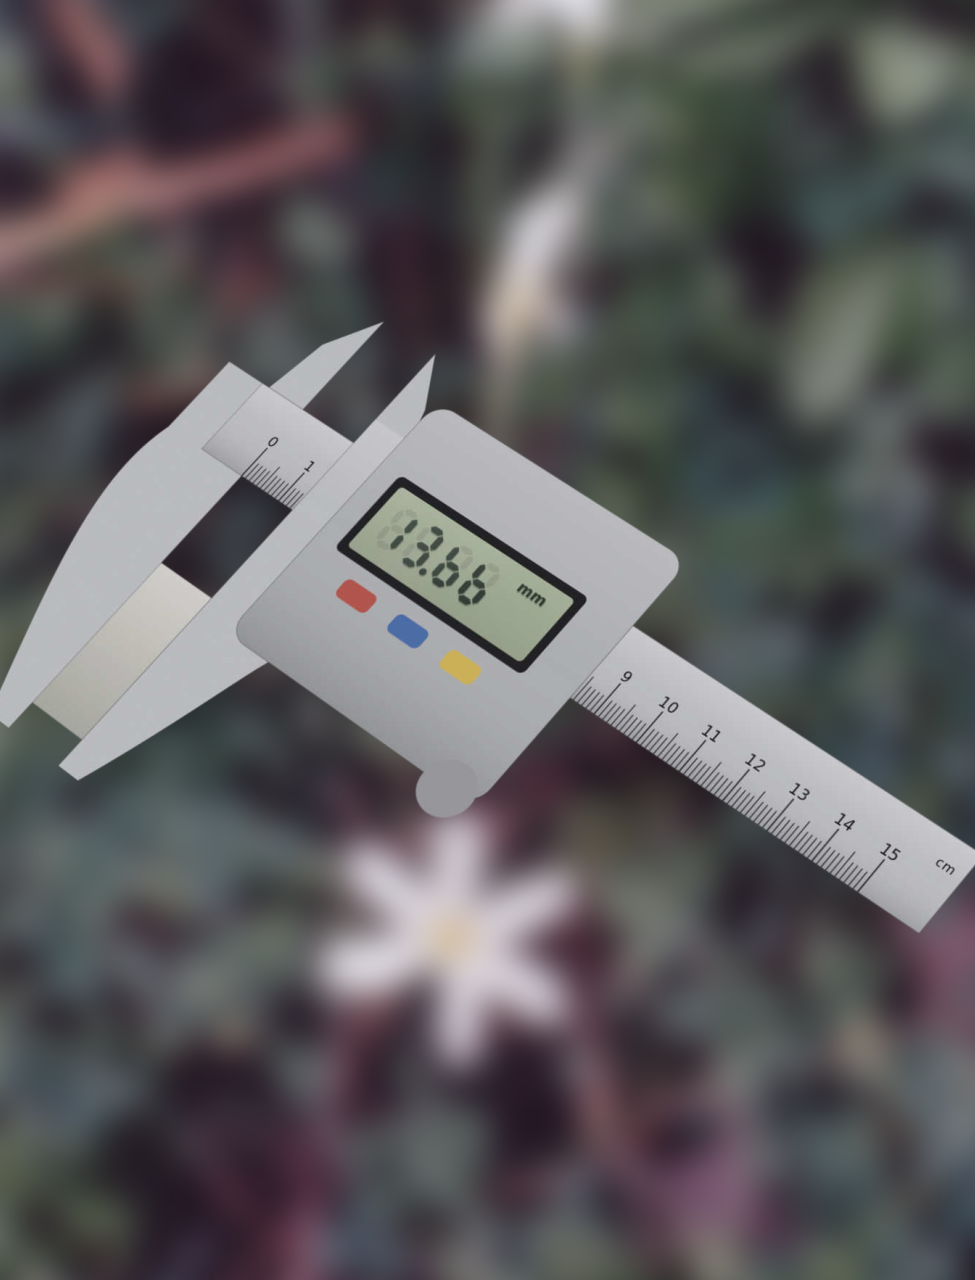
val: {"value": 13.66, "unit": "mm"}
